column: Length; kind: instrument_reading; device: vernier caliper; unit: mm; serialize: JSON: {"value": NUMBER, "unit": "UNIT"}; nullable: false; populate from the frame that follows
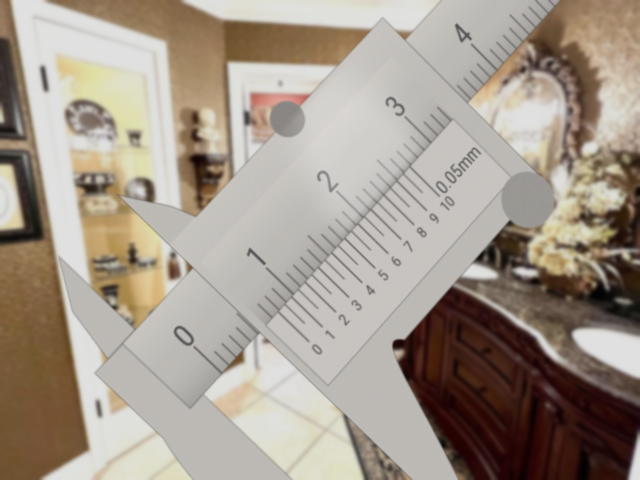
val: {"value": 7.8, "unit": "mm"}
